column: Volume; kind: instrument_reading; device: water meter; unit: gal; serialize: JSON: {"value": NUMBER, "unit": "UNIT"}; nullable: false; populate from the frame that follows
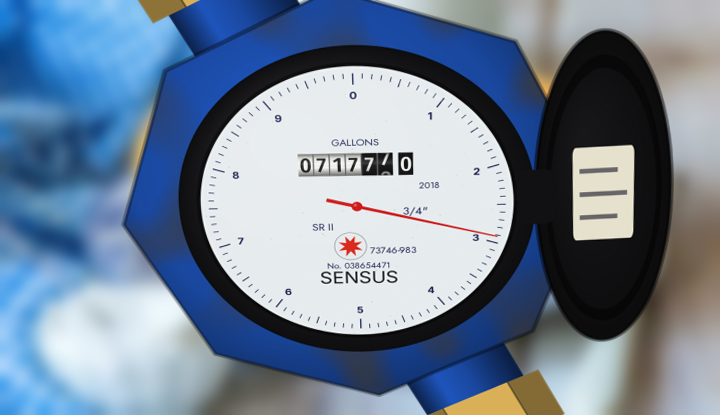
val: {"value": 717772.9, "unit": "gal"}
